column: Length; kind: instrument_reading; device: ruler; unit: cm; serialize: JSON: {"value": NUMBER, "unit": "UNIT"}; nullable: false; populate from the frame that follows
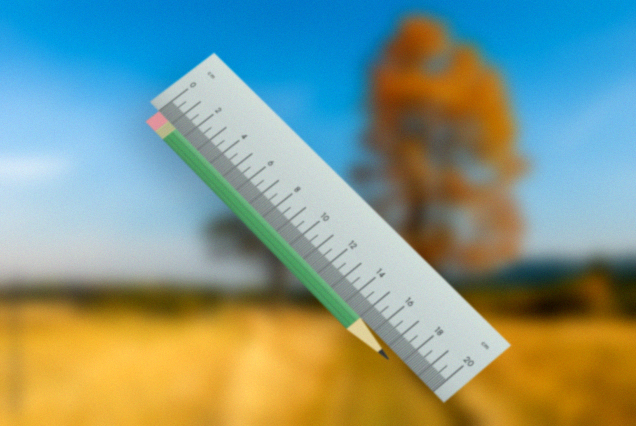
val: {"value": 17.5, "unit": "cm"}
